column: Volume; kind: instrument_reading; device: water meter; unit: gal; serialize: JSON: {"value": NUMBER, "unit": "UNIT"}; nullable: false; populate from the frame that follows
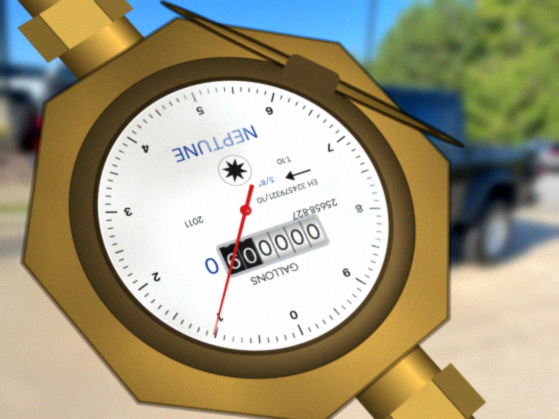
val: {"value": 91.0, "unit": "gal"}
